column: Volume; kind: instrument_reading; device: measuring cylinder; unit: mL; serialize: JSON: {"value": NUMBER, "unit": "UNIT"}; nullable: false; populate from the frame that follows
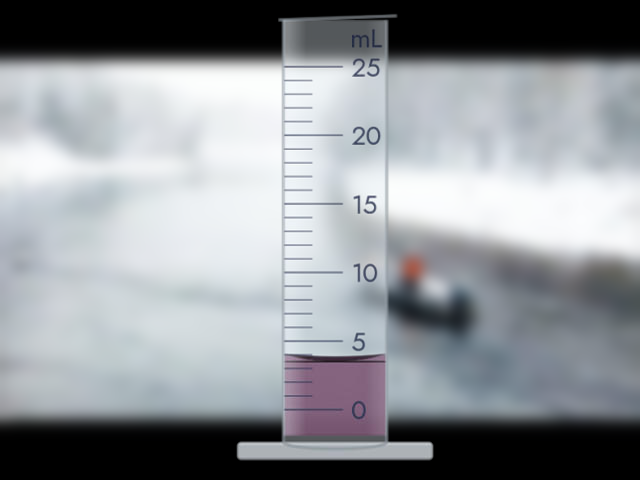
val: {"value": 3.5, "unit": "mL"}
